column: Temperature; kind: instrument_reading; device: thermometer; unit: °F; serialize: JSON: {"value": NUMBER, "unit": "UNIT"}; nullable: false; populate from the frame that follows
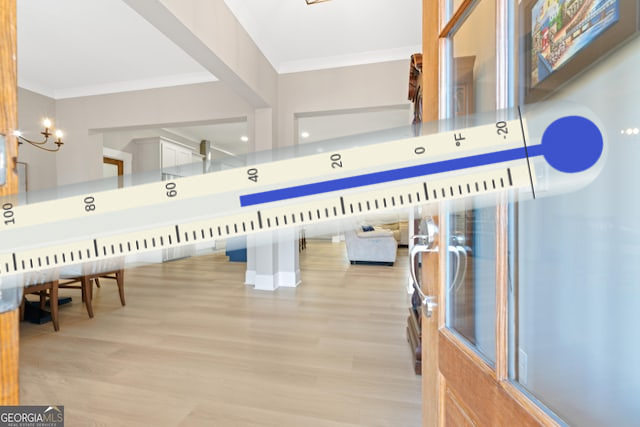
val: {"value": 44, "unit": "°F"}
